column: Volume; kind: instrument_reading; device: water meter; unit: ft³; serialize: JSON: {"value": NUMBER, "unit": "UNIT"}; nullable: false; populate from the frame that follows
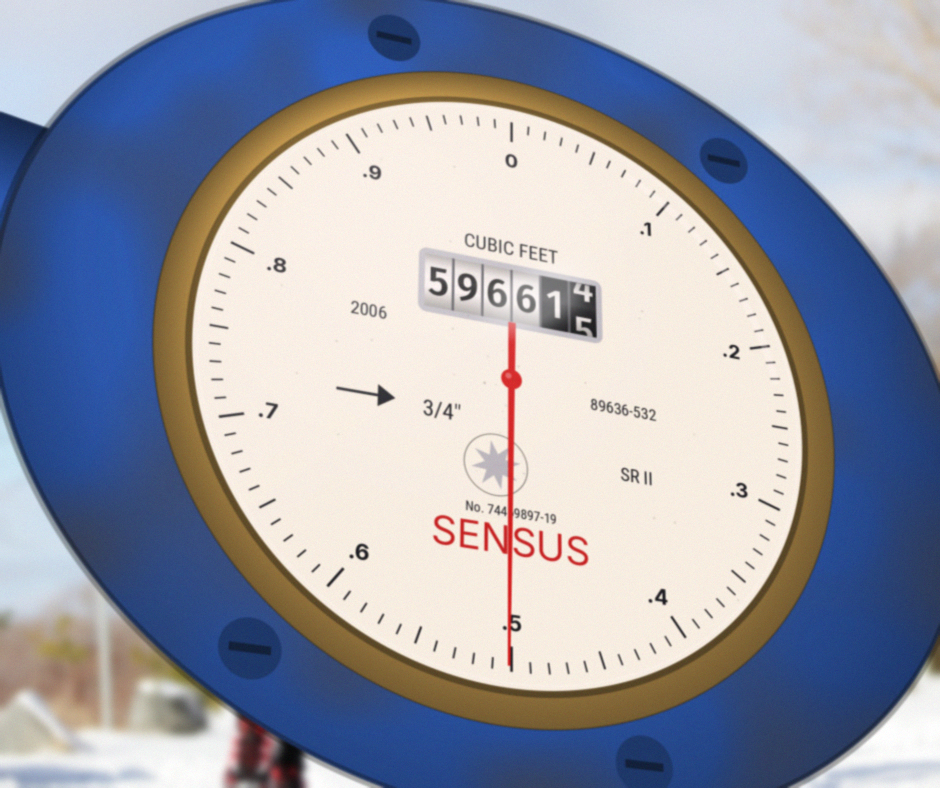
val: {"value": 596614.50, "unit": "ft³"}
